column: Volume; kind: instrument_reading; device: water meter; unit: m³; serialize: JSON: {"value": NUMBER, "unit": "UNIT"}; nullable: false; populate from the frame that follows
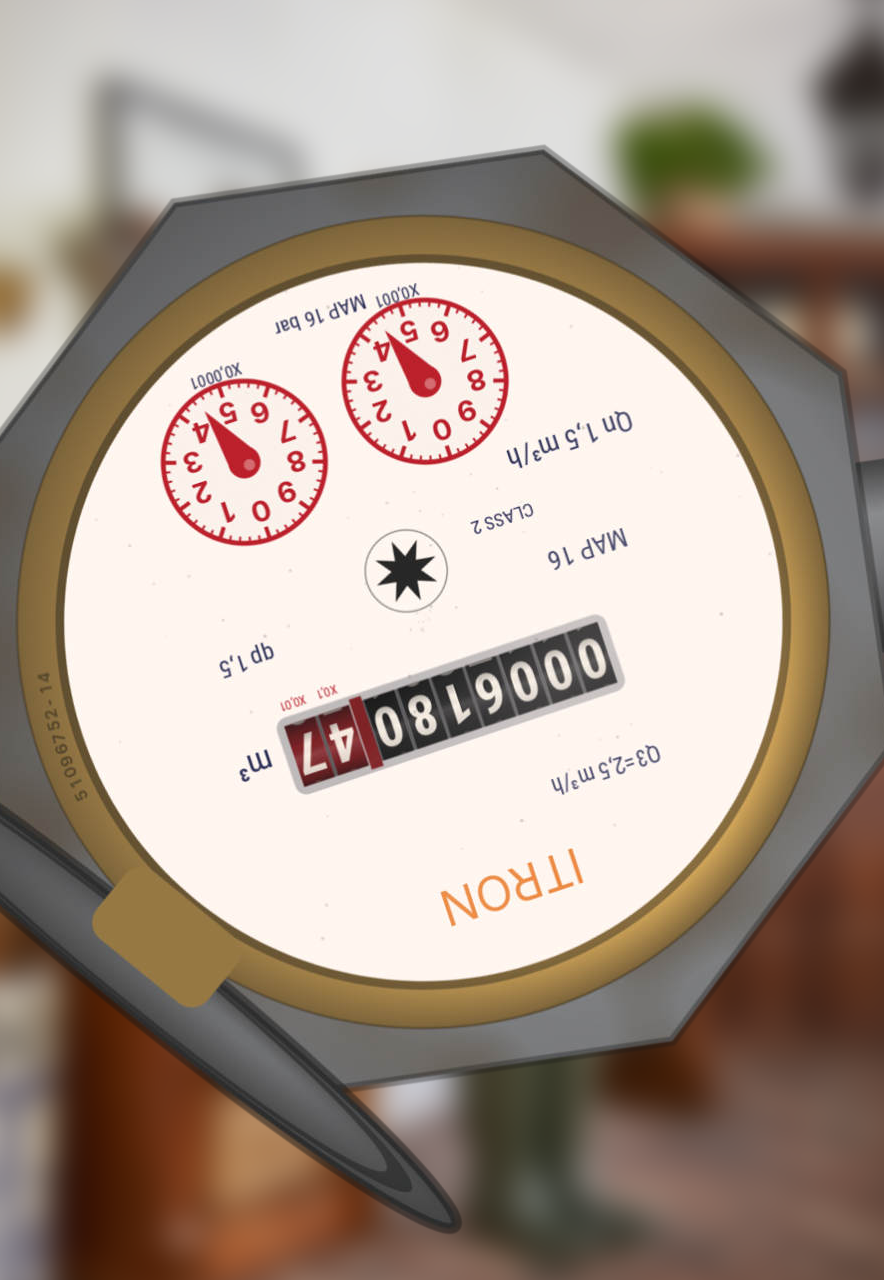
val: {"value": 6180.4744, "unit": "m³"}
